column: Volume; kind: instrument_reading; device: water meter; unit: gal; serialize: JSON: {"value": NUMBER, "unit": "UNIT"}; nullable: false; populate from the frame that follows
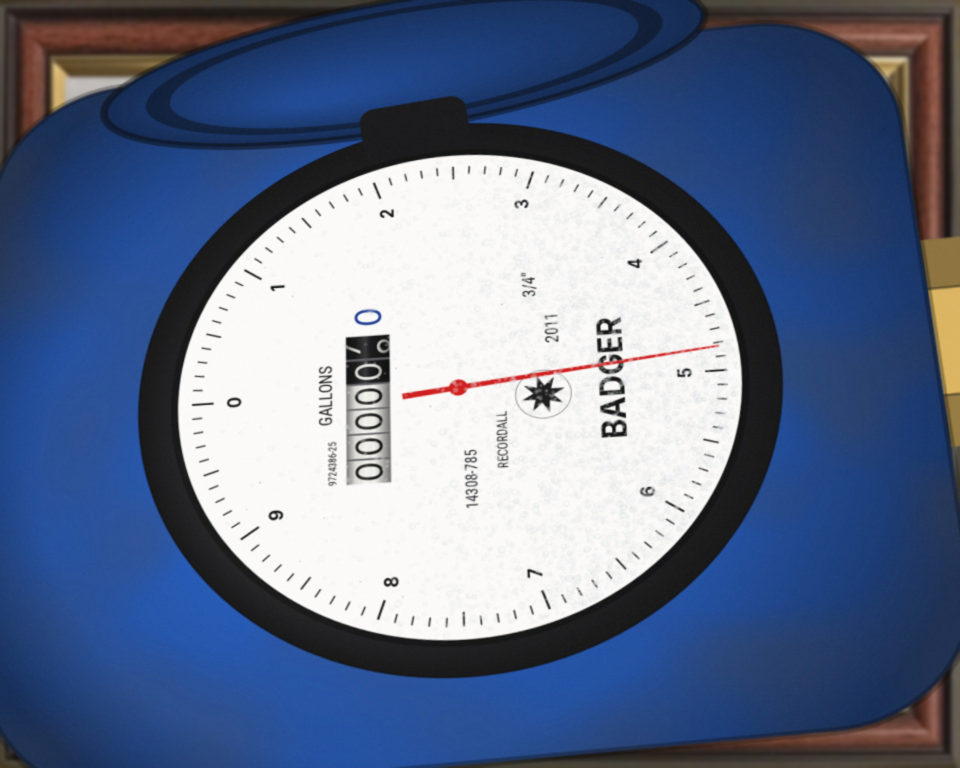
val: {"value": 74.8, "unit": "gal"}
